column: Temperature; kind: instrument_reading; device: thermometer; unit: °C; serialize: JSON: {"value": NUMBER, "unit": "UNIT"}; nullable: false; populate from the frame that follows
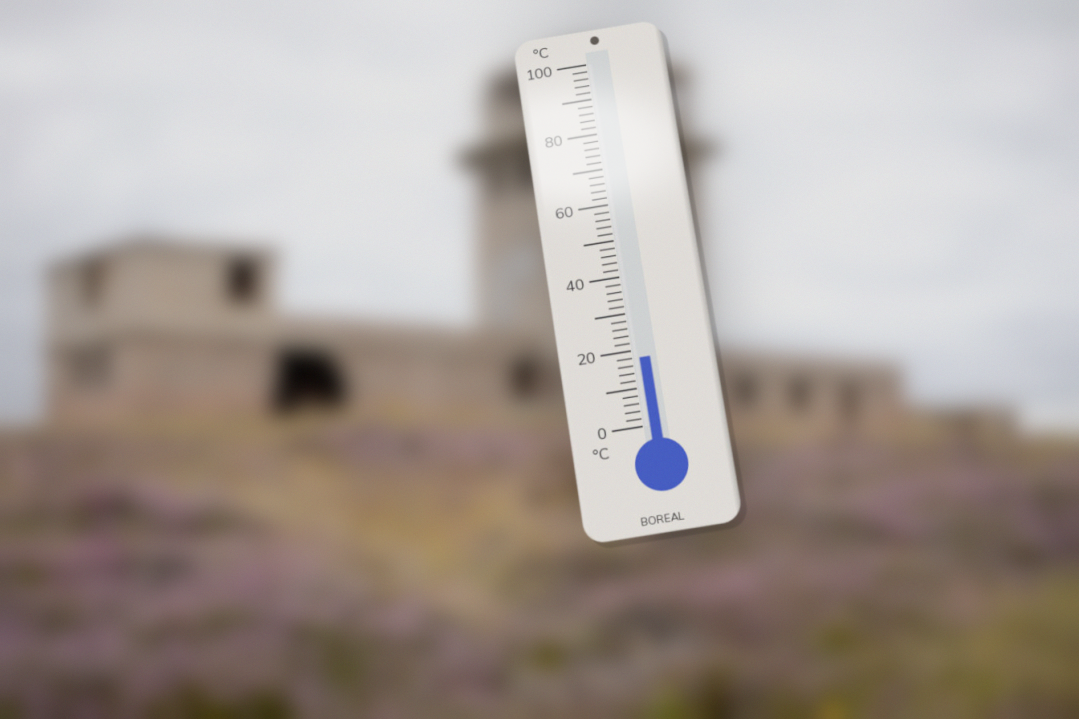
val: {"value": 18, "unit": "°C"}
